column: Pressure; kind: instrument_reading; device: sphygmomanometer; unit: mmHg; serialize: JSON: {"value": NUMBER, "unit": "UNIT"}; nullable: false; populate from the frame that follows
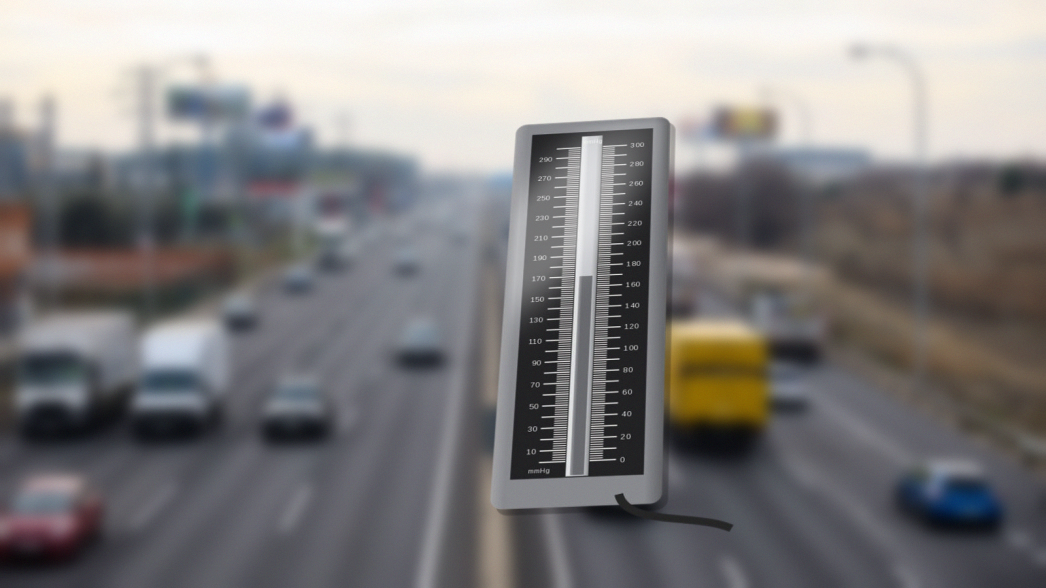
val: {"value": 170, "unit": "mmHg"}
